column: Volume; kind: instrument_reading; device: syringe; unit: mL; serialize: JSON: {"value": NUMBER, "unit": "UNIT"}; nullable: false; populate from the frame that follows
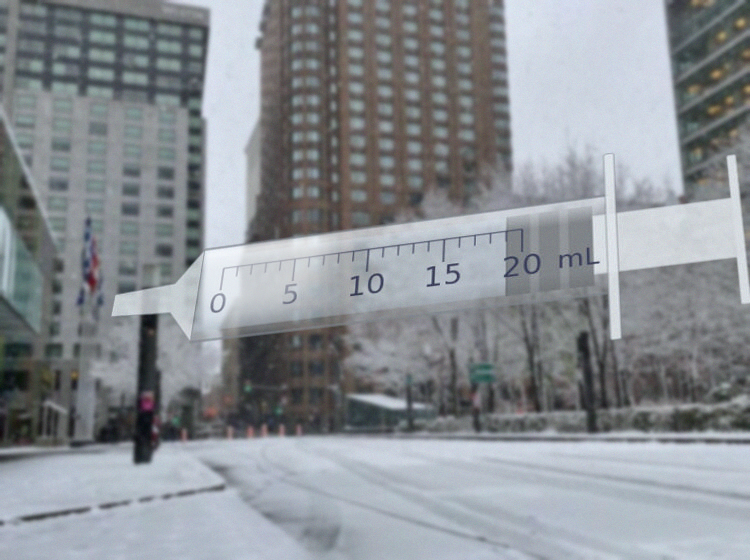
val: {"value": 19, "unit": "mL"}
